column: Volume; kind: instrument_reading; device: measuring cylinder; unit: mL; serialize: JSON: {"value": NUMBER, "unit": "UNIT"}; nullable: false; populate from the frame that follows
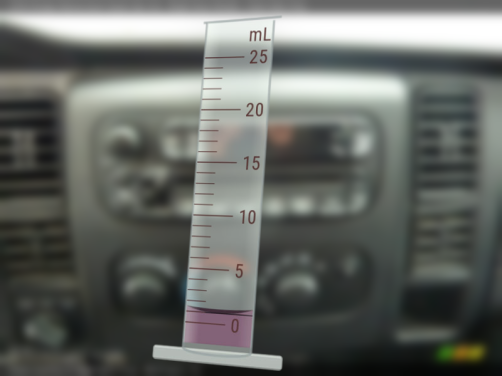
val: {"value": 1, "unit": "mL"}
